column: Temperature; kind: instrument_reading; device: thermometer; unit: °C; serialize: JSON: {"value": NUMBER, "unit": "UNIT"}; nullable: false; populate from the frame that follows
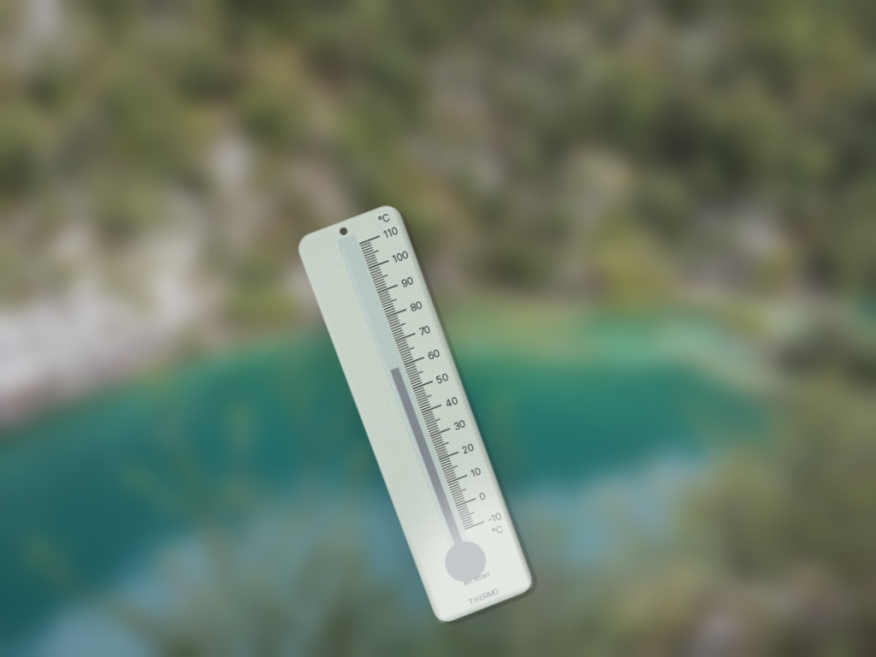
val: {"value": 60, "unit": "°C"}
